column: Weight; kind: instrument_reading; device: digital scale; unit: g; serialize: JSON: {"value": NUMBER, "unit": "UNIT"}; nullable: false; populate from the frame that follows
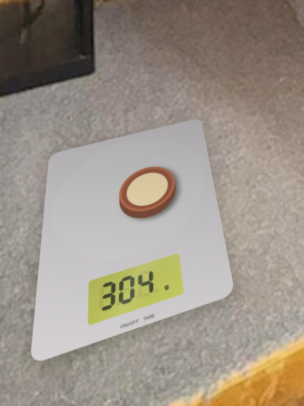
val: {"value": 304, "unit": "g"}
